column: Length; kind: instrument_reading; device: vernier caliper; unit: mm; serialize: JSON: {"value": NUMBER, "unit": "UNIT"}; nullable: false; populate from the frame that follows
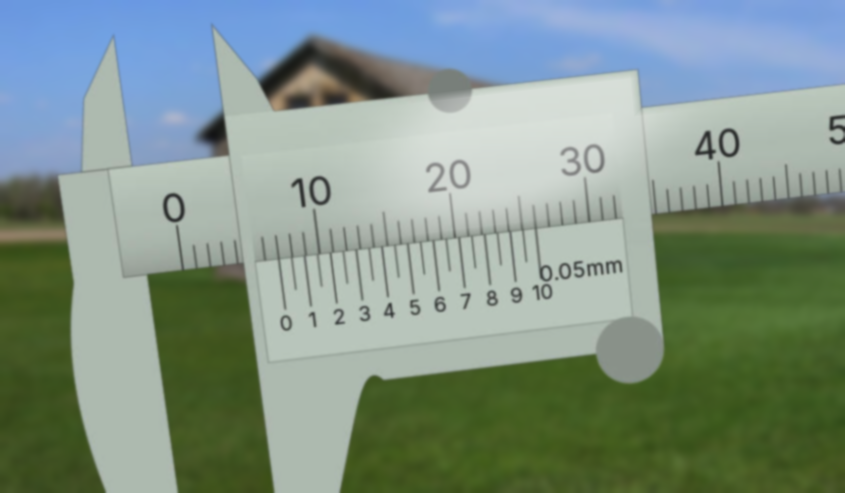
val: {"value": 7.0, "unit": "mm"}
